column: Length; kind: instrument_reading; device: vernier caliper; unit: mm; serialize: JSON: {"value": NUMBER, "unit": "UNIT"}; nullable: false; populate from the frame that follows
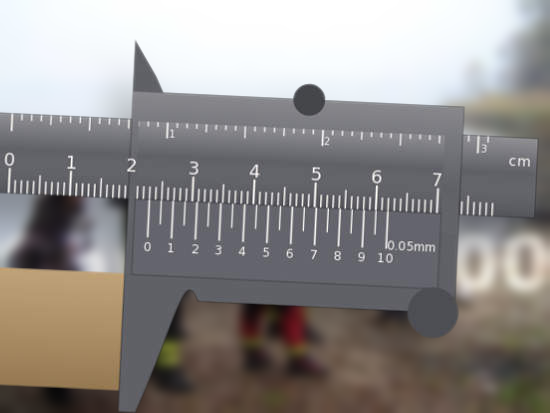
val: {"value": 23.0, "unit": "mm"}
